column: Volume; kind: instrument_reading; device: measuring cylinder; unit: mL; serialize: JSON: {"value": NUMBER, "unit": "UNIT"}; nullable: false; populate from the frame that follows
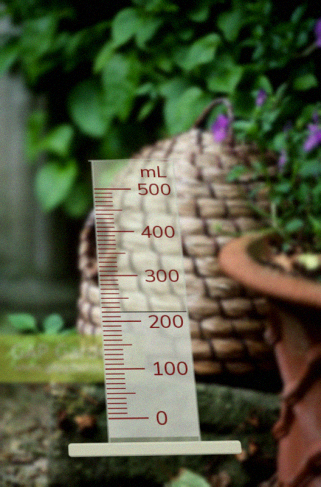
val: {"value": 220, "unit": "mL"}
